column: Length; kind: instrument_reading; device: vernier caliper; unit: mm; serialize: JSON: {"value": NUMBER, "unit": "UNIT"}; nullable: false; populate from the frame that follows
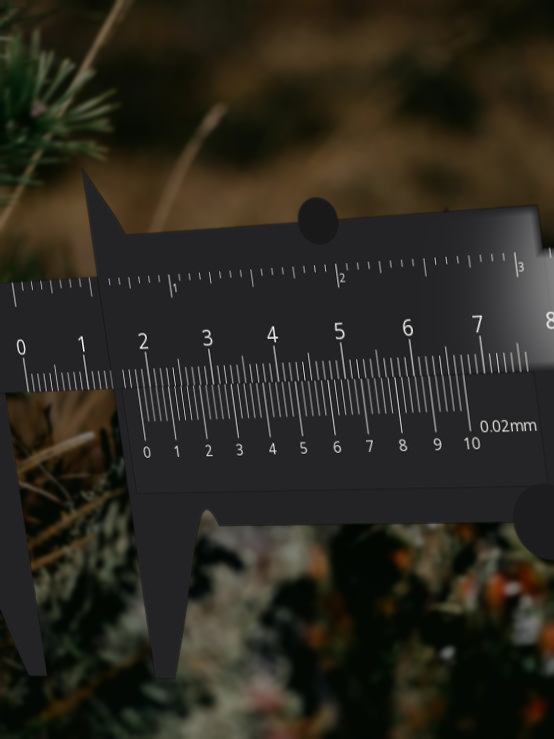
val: {"value": 18.0, "unit": "mm"}
